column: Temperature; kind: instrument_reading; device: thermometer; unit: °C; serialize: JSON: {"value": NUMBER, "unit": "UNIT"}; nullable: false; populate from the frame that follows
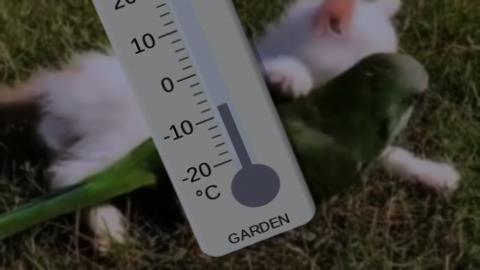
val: {"value": -8, "unit": "°C"}
